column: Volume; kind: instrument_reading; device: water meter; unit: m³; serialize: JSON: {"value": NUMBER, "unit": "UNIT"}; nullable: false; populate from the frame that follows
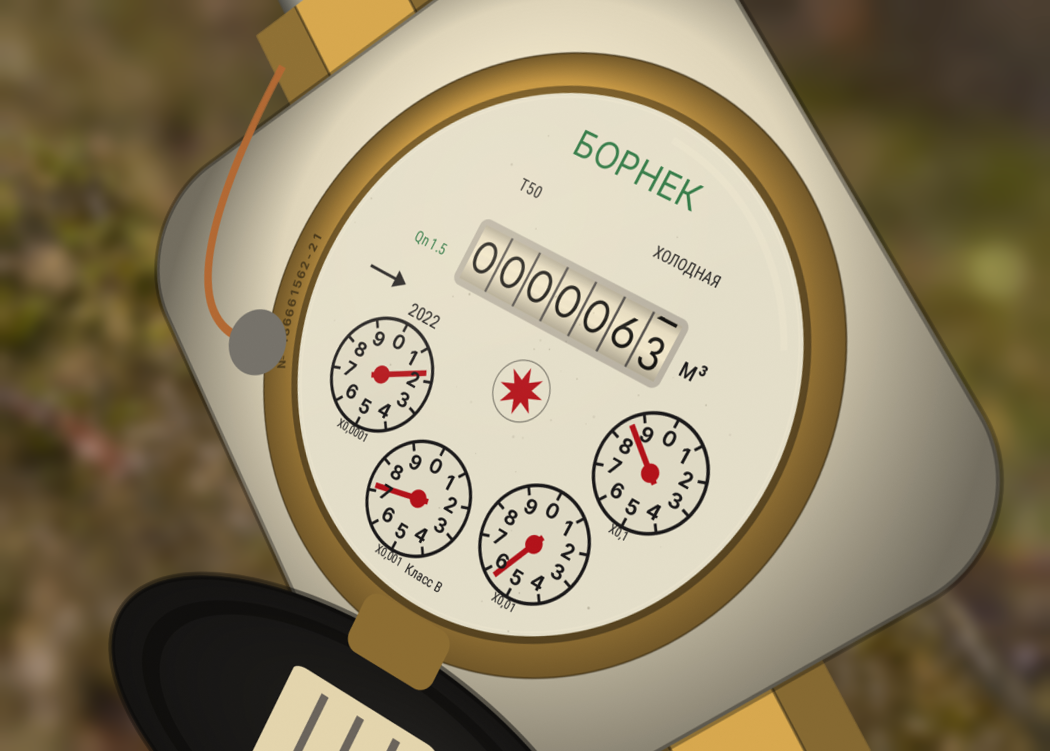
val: {"value": 62.8571, "unit": "m³"}
